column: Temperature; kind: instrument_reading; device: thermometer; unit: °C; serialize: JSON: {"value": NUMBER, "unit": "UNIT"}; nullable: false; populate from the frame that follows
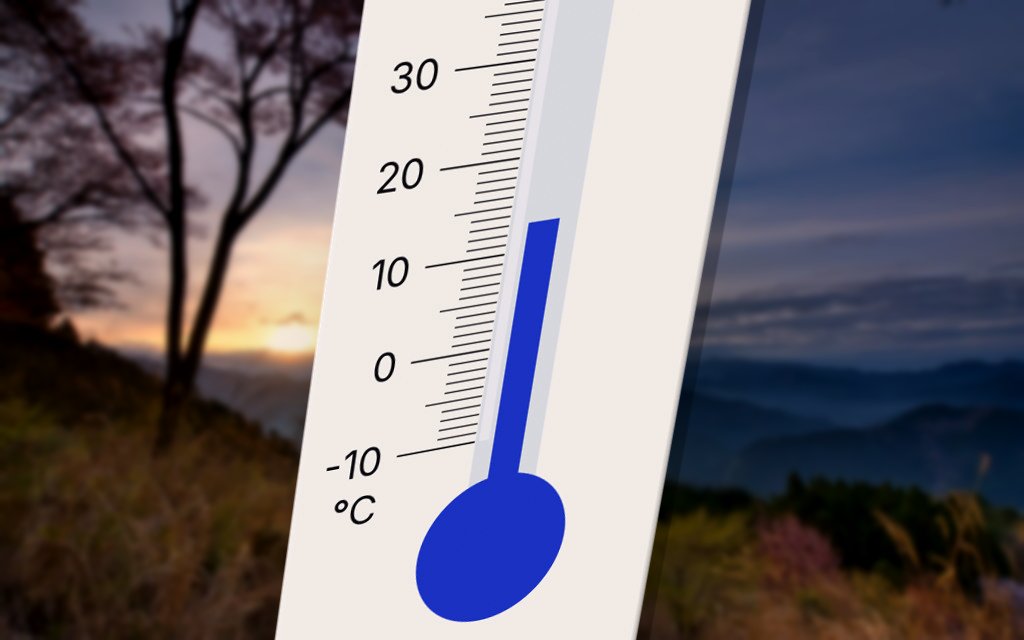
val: {"value": 13, "unit": "°C"}
